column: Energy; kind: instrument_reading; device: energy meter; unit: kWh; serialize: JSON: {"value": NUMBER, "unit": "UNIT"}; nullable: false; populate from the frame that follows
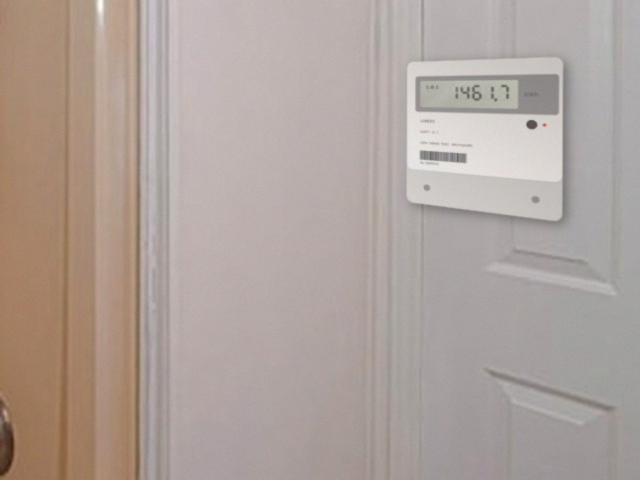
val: {"value": 1461.7, "unit": "kWh"}
